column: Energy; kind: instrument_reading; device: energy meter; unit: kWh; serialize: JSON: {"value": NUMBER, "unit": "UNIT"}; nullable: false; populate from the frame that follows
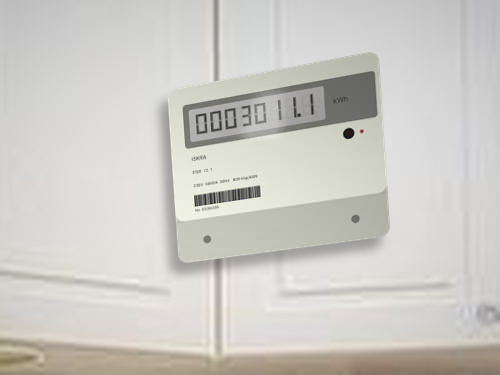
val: {"value": 3011.1, "unit": "kWh"}
